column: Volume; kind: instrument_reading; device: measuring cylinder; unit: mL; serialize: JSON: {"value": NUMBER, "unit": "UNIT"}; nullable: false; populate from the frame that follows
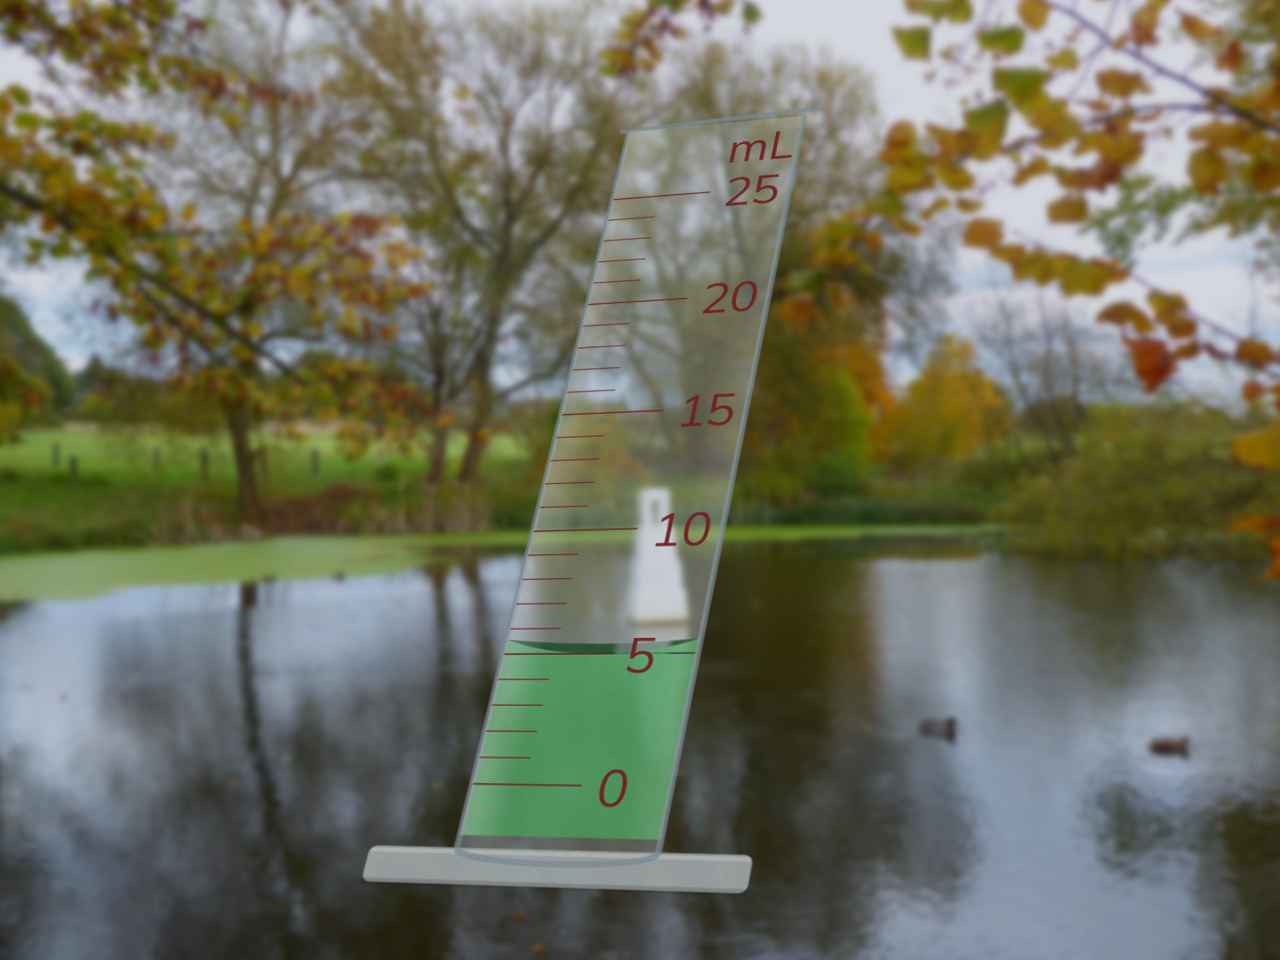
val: {"value": 5, "unit": "mL"}
